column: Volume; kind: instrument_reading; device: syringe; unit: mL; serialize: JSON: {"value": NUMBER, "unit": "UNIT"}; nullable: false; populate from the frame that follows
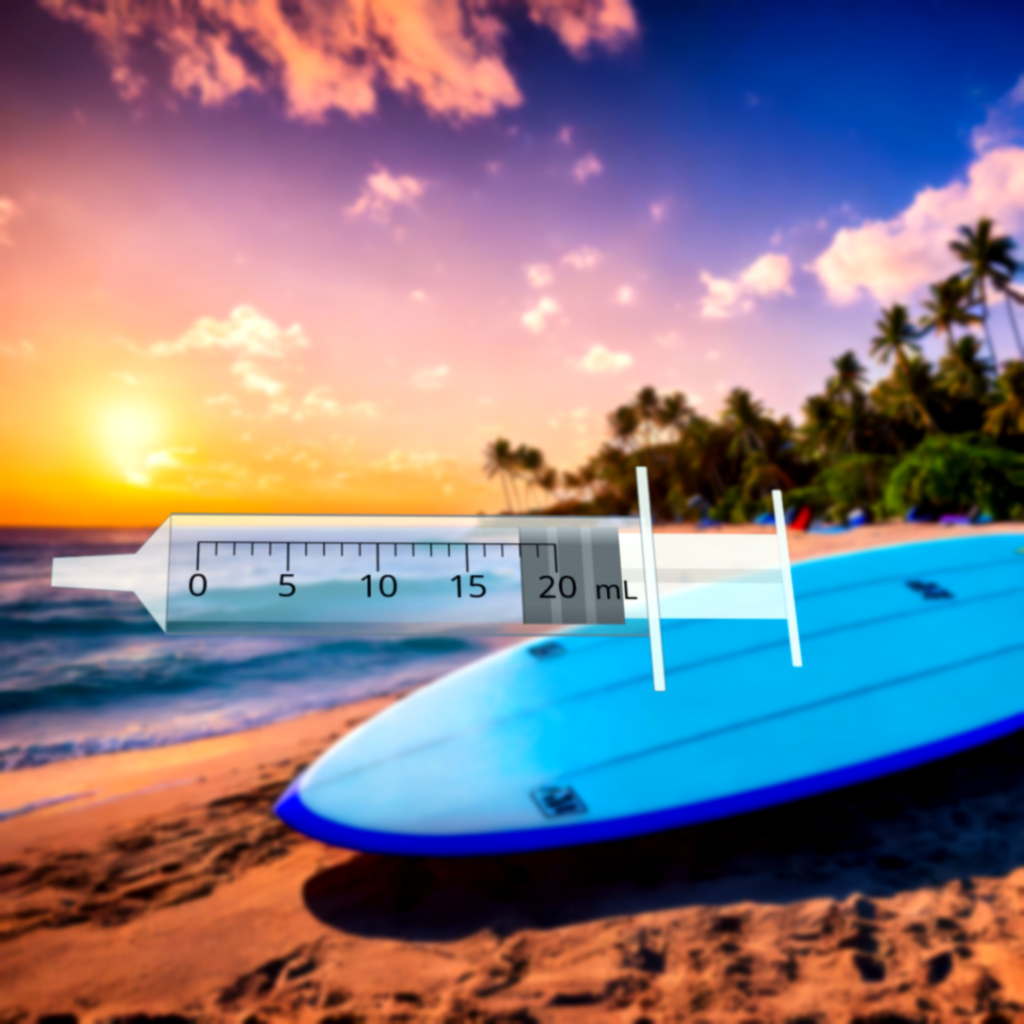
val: {"value": 18, "unit": "mL"}
